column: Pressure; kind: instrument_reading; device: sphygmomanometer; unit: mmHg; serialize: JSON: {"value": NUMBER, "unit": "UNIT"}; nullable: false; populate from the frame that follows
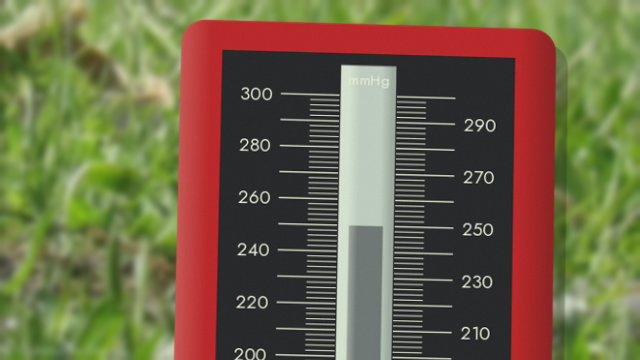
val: {"value": 250, "unit": "mmHg"}
